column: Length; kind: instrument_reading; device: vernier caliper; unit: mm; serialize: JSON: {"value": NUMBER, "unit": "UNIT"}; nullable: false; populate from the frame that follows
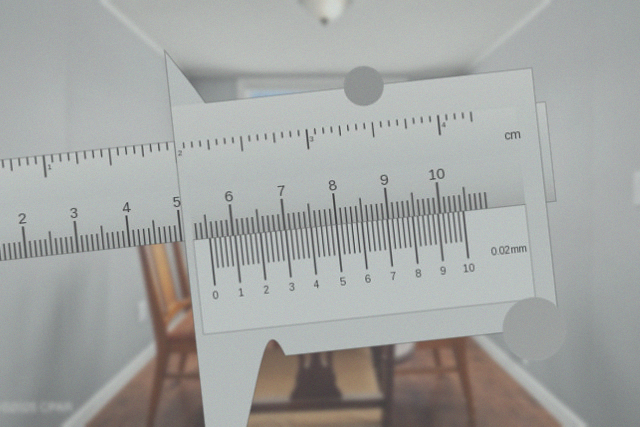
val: {"value": 55.5, "unit": "mm"}
